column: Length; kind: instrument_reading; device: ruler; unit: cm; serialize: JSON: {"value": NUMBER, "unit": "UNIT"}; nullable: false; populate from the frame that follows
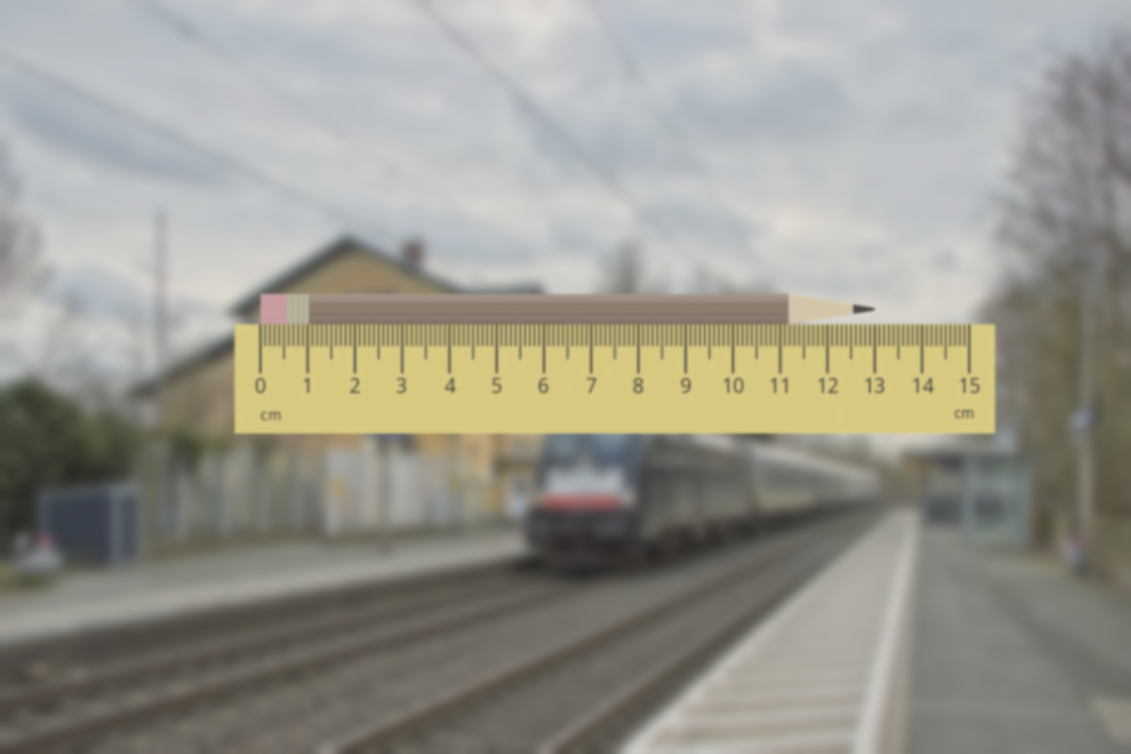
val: {"value": 13, "unit": "cm"}
